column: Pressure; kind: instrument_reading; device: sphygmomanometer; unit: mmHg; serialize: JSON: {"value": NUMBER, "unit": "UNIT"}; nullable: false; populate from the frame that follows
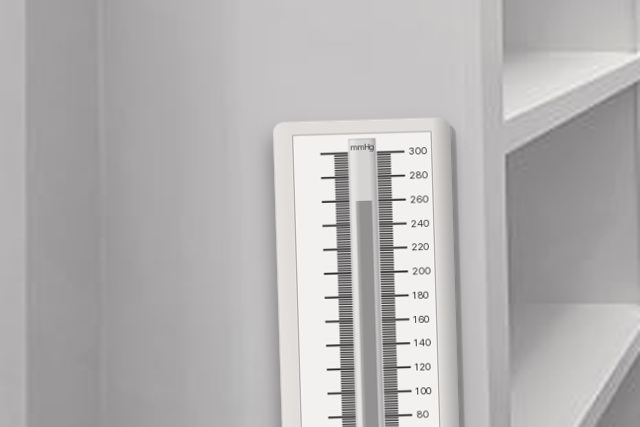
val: {"value": 260, "unit": "mmHg"}
